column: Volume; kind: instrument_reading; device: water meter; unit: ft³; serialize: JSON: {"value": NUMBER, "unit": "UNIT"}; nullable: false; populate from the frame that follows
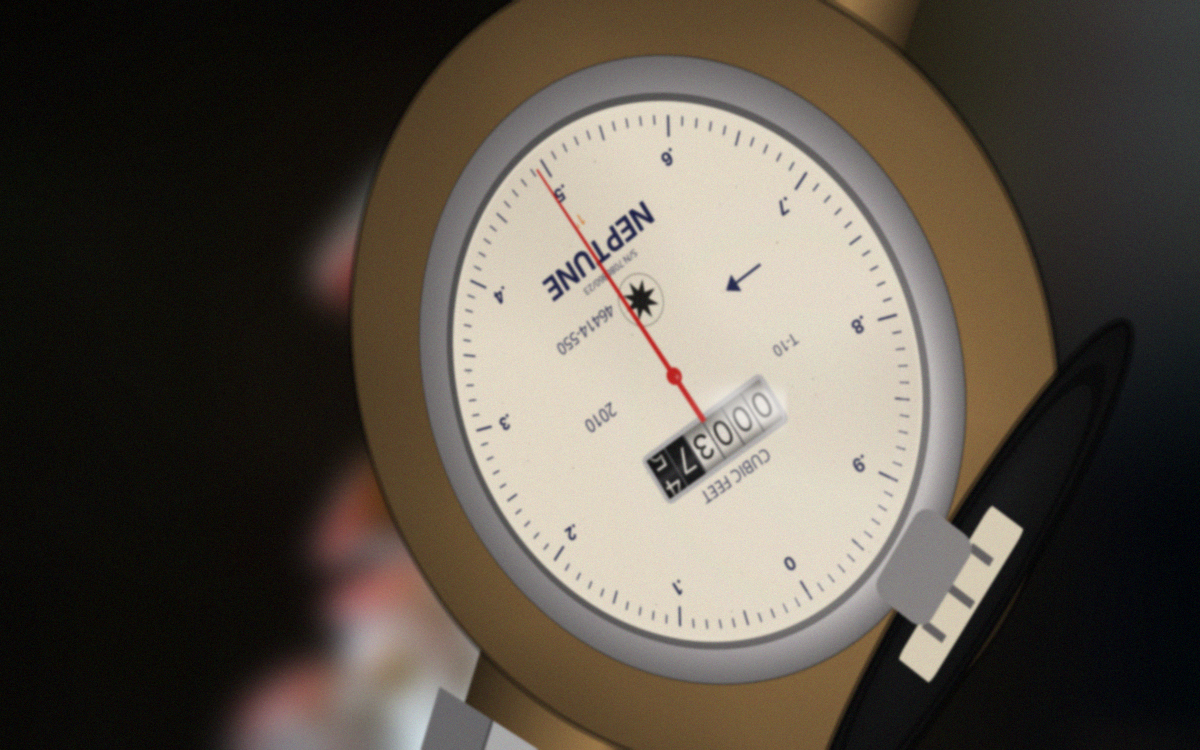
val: {"value": 374.49, "unit": "ft³"}
